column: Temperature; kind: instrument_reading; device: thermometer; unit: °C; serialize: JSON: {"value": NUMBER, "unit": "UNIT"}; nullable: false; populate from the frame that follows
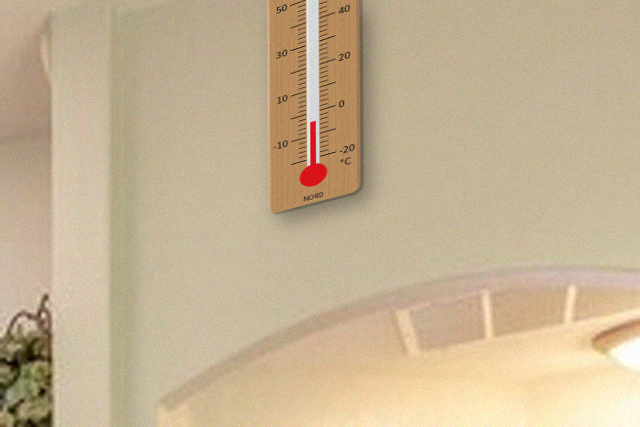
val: {"value": -4, "unit": "°C"}
